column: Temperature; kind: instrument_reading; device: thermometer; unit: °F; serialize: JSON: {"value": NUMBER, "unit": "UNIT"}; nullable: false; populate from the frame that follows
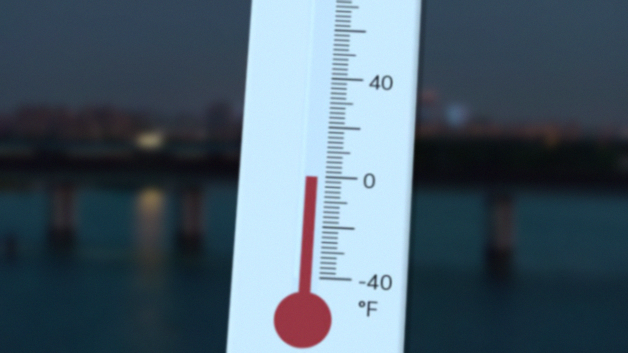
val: {"value": 0, "unit": "°F"}
